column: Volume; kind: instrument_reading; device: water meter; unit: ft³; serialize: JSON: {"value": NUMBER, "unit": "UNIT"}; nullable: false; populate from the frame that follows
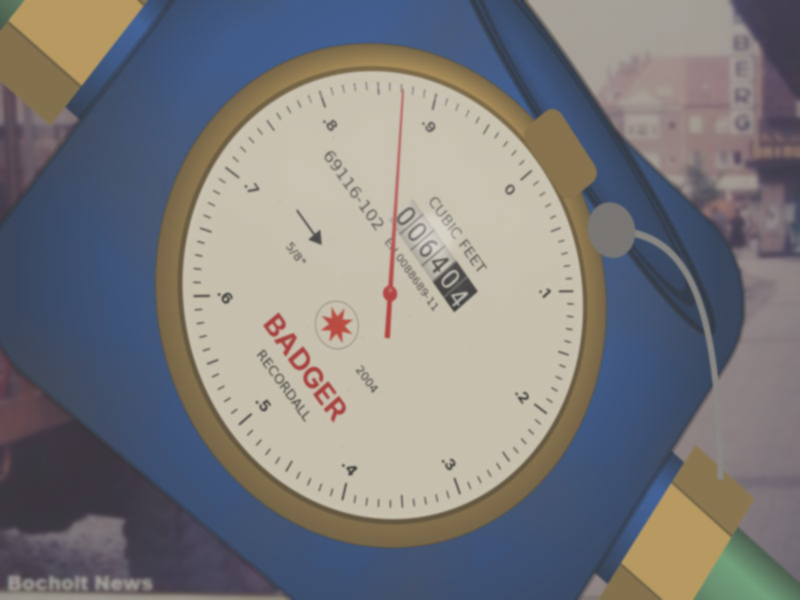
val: {"value": 6403.87, "unit": "ft³"}
